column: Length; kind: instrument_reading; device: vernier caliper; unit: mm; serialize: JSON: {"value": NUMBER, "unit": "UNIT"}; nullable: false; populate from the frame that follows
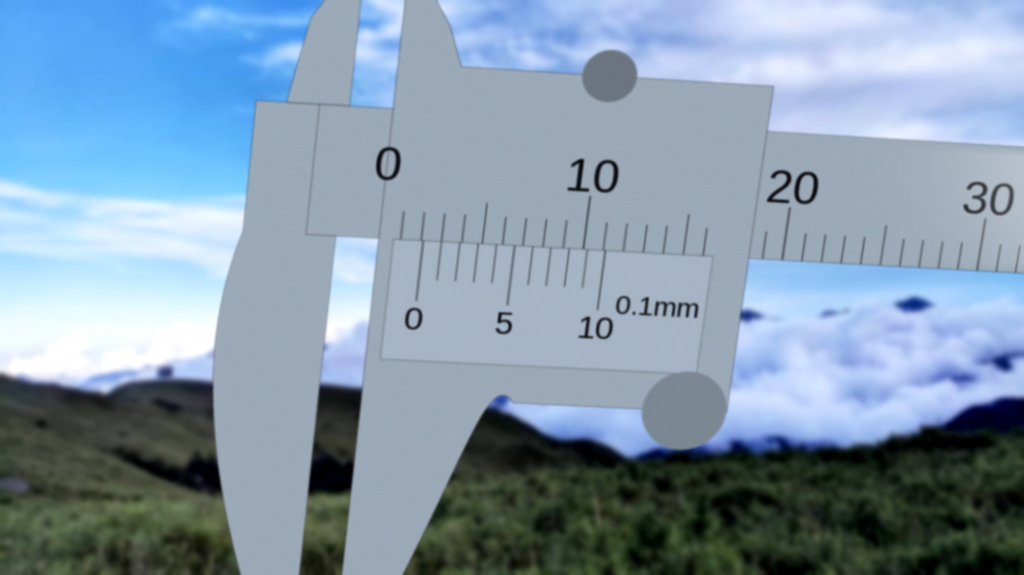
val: {"value": 2.1, "unit": "mm"}
